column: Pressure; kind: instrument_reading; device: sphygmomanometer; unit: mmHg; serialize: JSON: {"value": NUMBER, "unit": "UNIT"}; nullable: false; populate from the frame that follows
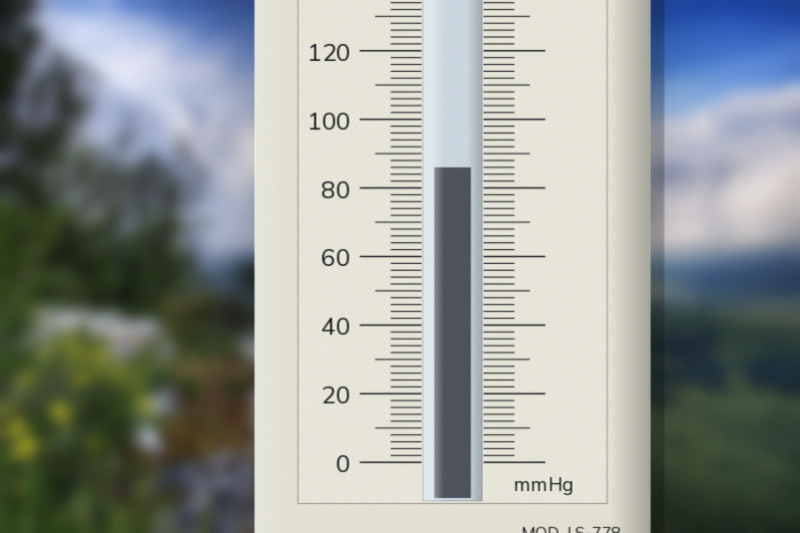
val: {"value": 86, "unit": "mmHg"}
